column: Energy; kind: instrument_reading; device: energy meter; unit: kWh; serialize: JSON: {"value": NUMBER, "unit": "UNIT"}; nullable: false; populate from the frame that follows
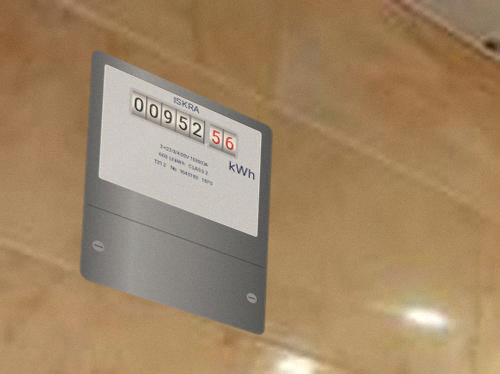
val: {"value": 952.56, "unit": "kWh"}
